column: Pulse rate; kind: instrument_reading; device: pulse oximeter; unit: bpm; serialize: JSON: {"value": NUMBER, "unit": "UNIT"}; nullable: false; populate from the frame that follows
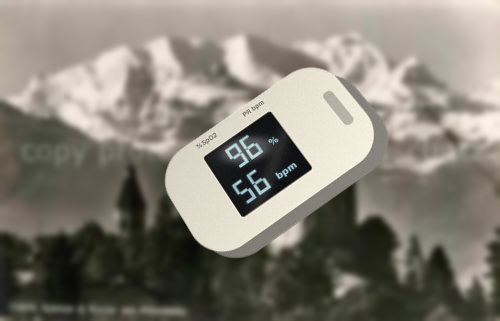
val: {"value": 56, "unit": "bpm"}
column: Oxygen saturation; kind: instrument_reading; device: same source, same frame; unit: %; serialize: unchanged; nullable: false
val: {"value": 96, "unit": "%"}
